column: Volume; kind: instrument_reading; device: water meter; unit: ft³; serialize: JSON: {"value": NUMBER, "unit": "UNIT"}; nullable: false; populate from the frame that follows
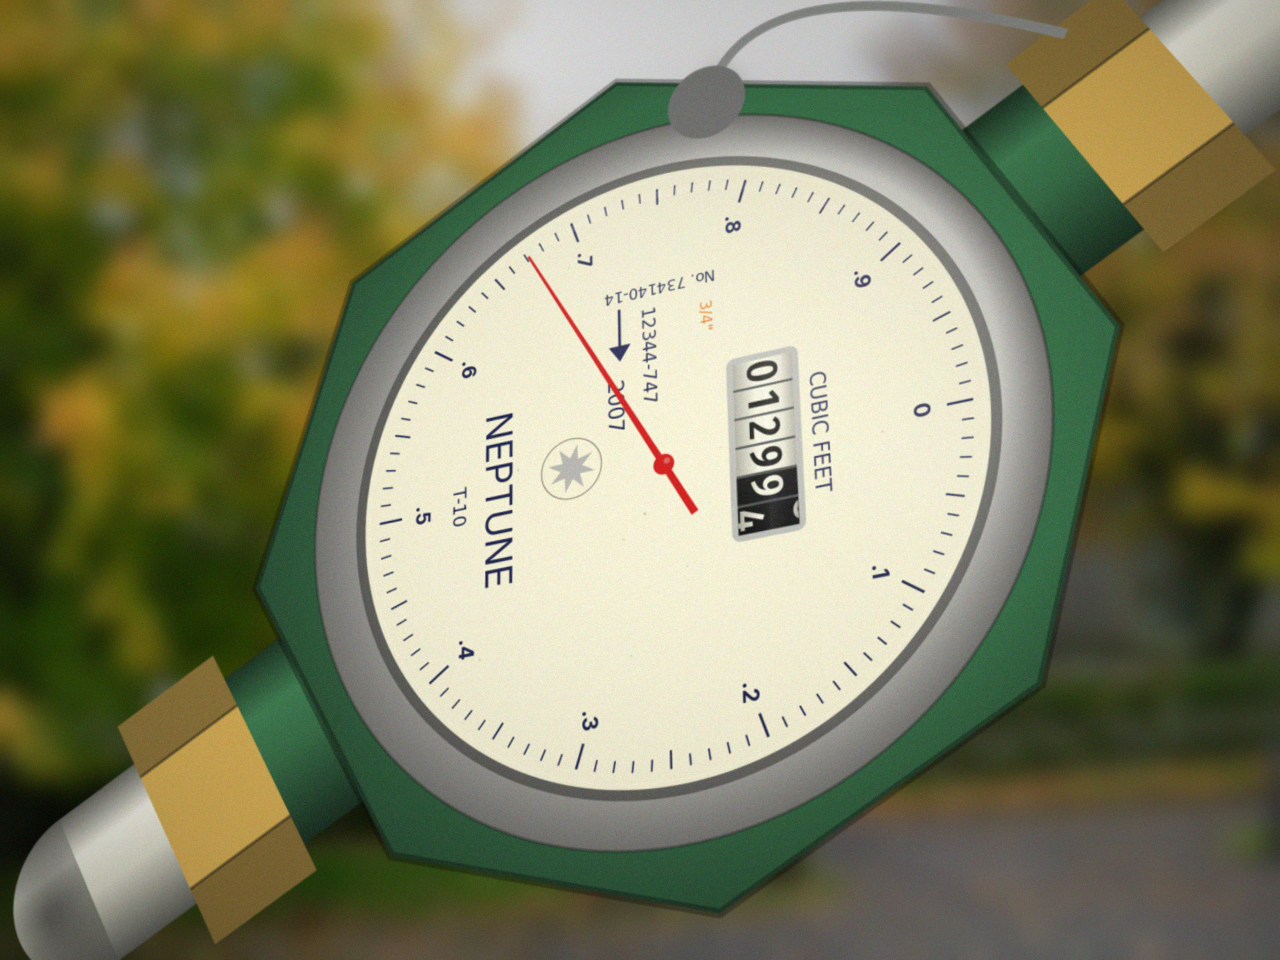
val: {"value": 12993.67, "unit": "ft³"}
